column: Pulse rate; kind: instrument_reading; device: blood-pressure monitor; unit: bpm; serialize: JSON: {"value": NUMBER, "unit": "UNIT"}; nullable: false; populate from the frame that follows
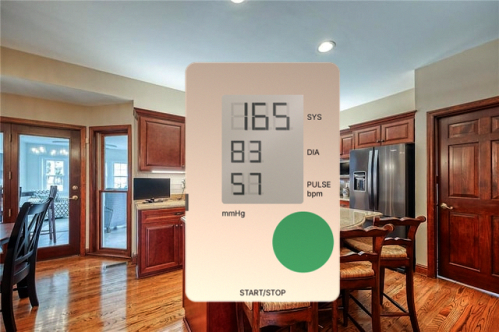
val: {"value": 57, "unit": "bpm"}
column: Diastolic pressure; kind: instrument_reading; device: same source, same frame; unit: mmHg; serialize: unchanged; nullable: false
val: {"value": 83, "unit": "mmHg"}
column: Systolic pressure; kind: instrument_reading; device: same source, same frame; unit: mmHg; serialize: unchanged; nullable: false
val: {"value": 165, "unit": "mmHg"}
